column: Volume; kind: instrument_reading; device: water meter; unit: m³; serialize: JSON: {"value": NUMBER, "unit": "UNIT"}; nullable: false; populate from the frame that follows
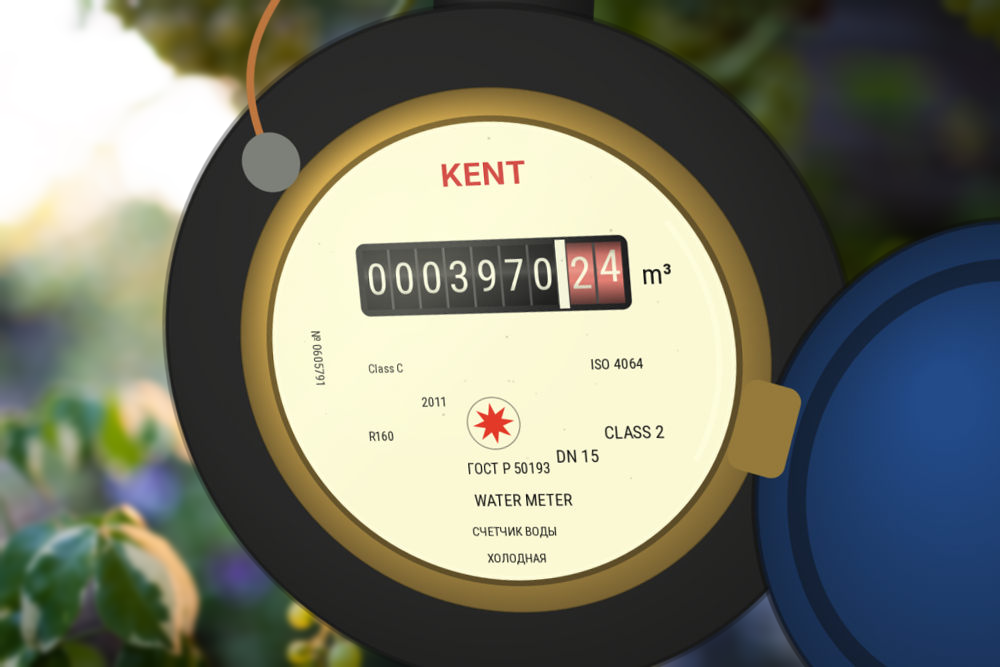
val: {"value": 3970.24, "unit": "m³"}
